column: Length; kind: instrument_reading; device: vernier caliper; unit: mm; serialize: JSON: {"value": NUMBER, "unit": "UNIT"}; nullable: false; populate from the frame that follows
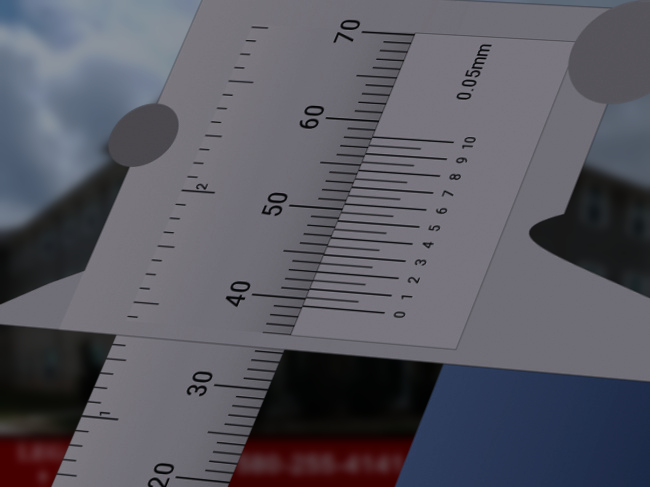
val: {"value": 39.2, "unit": "mm"}
